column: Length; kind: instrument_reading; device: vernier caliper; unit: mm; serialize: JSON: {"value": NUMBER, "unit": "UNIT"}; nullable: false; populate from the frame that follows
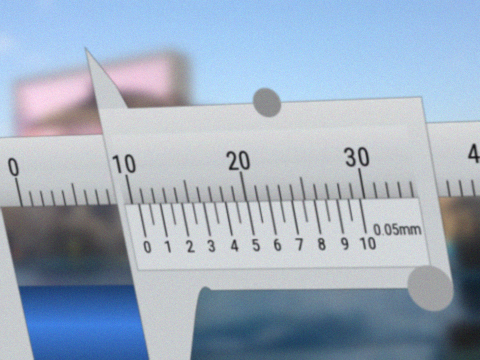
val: {"value": 10.6, "unit": "mm"}
